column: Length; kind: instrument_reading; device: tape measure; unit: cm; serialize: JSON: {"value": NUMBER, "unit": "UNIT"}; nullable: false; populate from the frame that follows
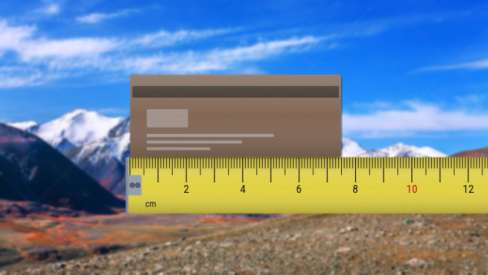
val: {"value": 7.5, "unit": "cm"}
